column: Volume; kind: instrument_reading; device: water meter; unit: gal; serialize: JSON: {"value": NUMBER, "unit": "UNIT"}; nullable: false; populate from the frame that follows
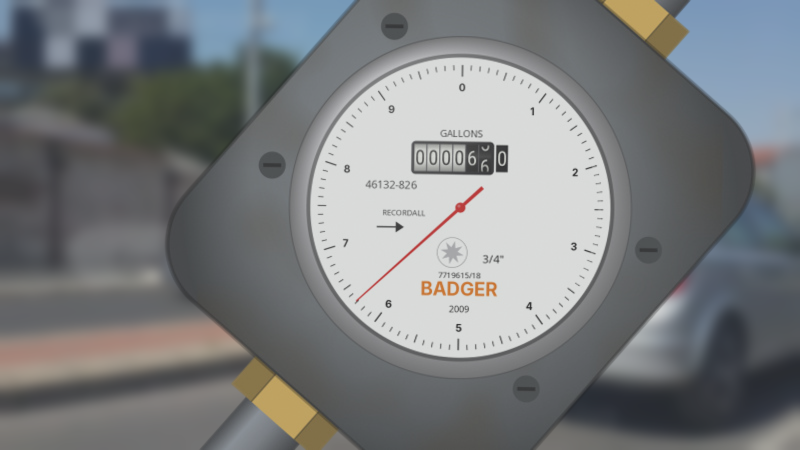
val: {"value": 656.3, "unit": "gal"}
